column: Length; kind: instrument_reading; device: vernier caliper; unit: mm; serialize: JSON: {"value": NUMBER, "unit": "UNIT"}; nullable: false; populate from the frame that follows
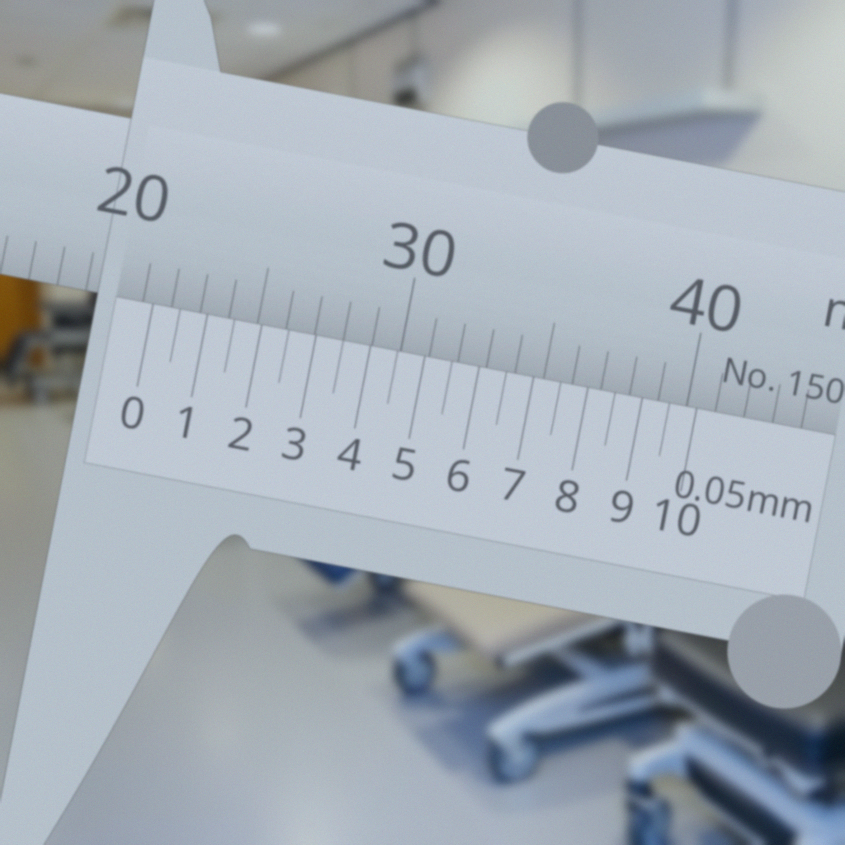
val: {"value": 21.35, "unit": "mm"}
